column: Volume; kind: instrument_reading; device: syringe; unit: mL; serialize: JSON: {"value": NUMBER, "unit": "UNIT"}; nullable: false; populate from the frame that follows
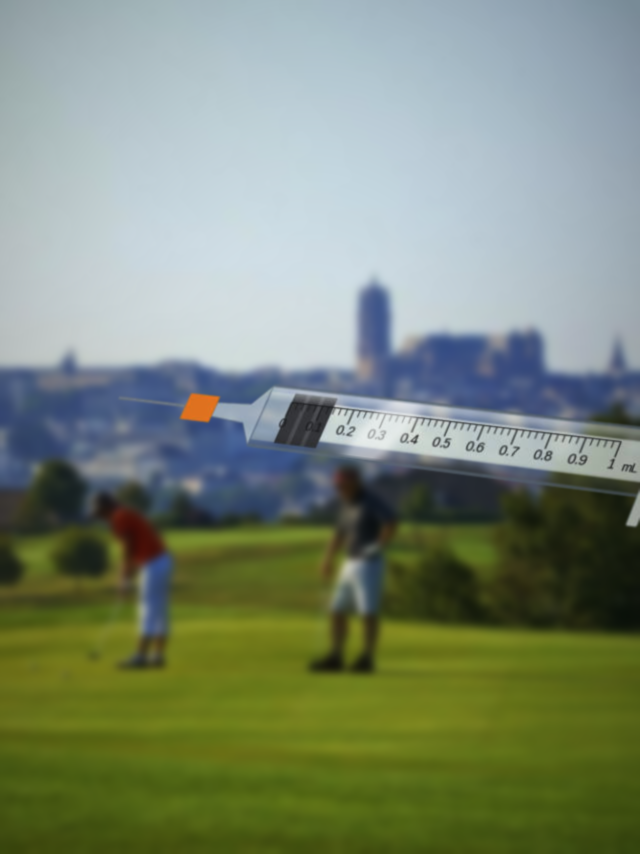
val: {"value": 0, "unit": "mL"}
